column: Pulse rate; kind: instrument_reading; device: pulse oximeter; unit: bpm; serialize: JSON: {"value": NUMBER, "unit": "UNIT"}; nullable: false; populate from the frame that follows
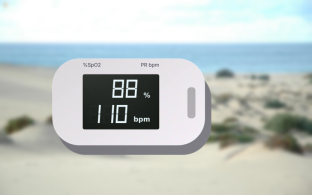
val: {"value": 110, "unit": "bpm"}
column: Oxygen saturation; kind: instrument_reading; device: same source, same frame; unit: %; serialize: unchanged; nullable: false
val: {"value": 88, "unit": "%"}
